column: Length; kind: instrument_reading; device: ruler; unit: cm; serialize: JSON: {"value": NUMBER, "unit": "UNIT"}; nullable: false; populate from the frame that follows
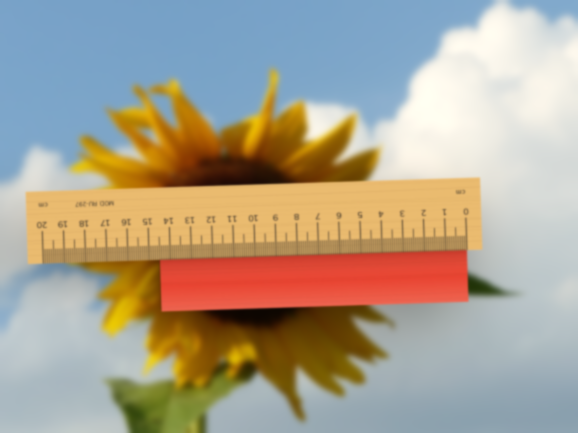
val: {"value": 14.5, "unit": "cm"}
